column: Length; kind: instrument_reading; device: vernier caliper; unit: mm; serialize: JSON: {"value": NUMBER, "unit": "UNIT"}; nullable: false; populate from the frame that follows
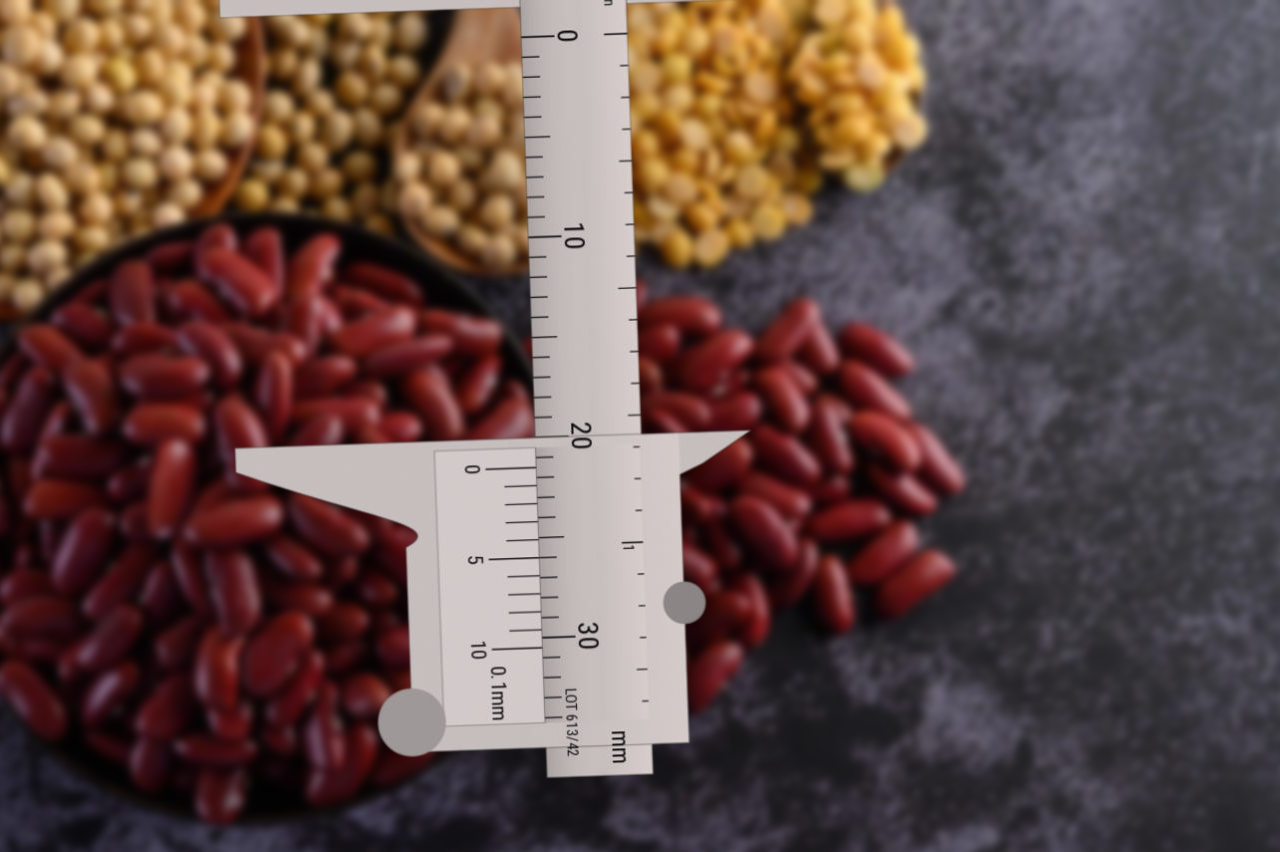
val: {"value": 21.5, "unit": "mm"}
